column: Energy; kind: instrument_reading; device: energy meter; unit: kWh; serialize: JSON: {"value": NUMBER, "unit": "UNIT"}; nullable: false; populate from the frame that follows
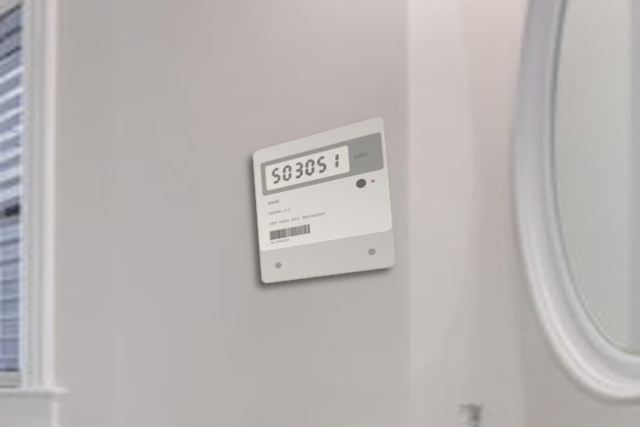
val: {"value": 503051, "unit": "kWh"}
